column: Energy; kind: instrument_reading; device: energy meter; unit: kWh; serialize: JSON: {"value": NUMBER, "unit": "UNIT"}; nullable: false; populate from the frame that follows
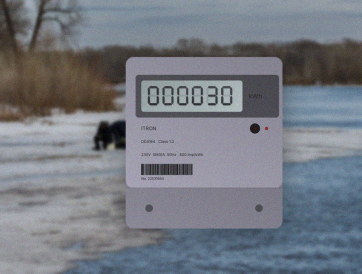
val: {"value": 30, "unit": "kWh"}
